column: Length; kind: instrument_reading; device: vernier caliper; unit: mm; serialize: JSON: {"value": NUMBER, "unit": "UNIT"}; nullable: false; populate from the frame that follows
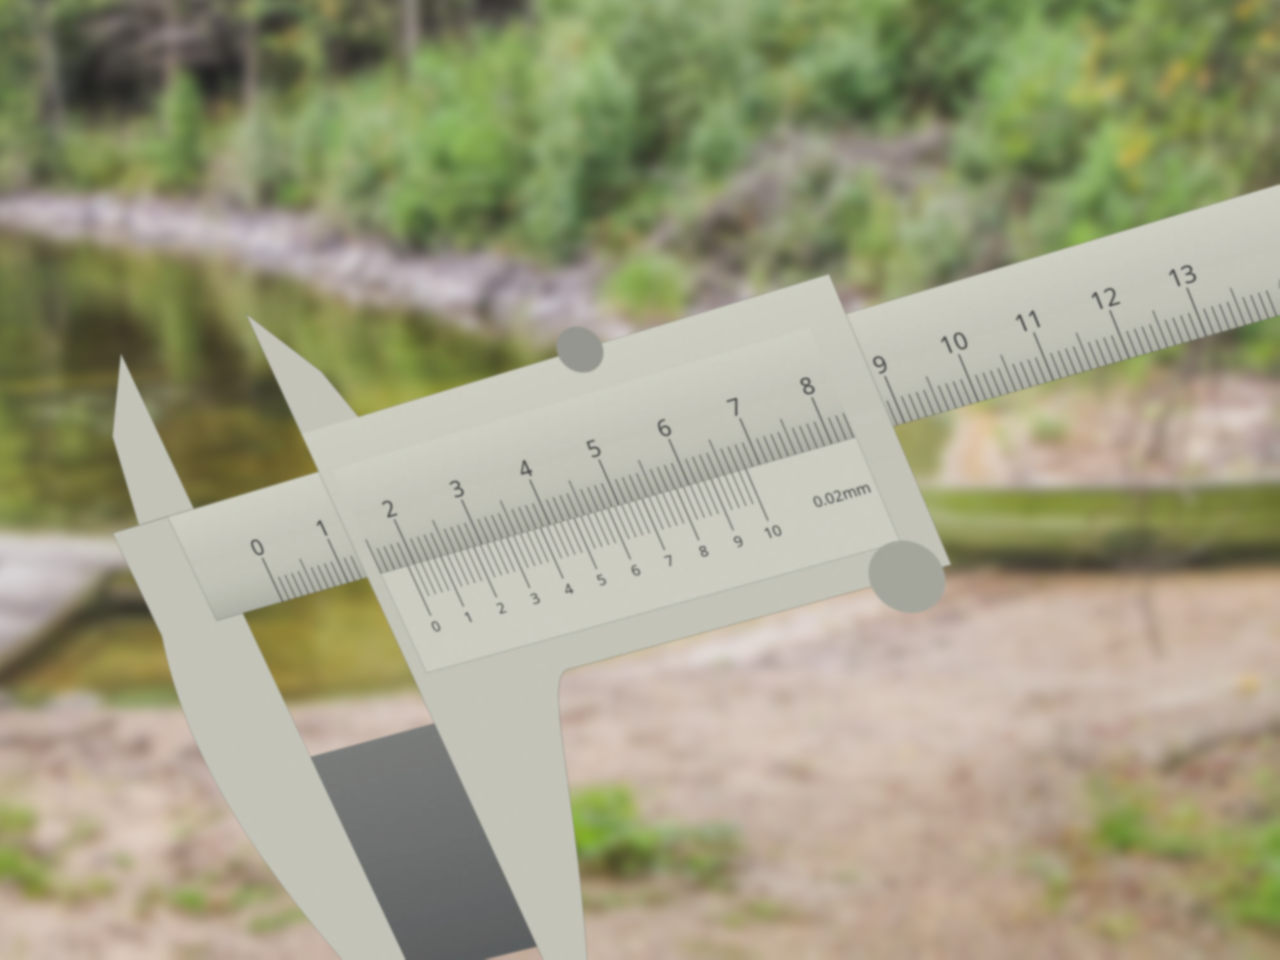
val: {"value": 19.0, "unit": "mm"}
